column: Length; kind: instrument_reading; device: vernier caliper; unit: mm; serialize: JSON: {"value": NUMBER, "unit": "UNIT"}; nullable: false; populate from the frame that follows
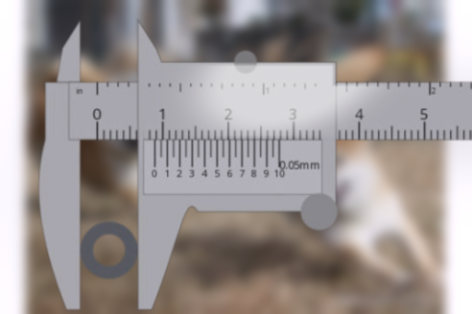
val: {"value": 8.8, "unit": "mm"}
